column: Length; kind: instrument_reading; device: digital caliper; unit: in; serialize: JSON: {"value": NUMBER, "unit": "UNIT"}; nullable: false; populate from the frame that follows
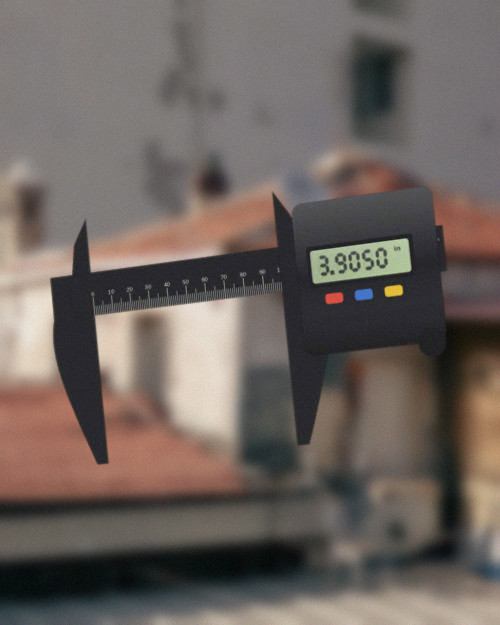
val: {"value": 3.9050, "unit": "in"}
